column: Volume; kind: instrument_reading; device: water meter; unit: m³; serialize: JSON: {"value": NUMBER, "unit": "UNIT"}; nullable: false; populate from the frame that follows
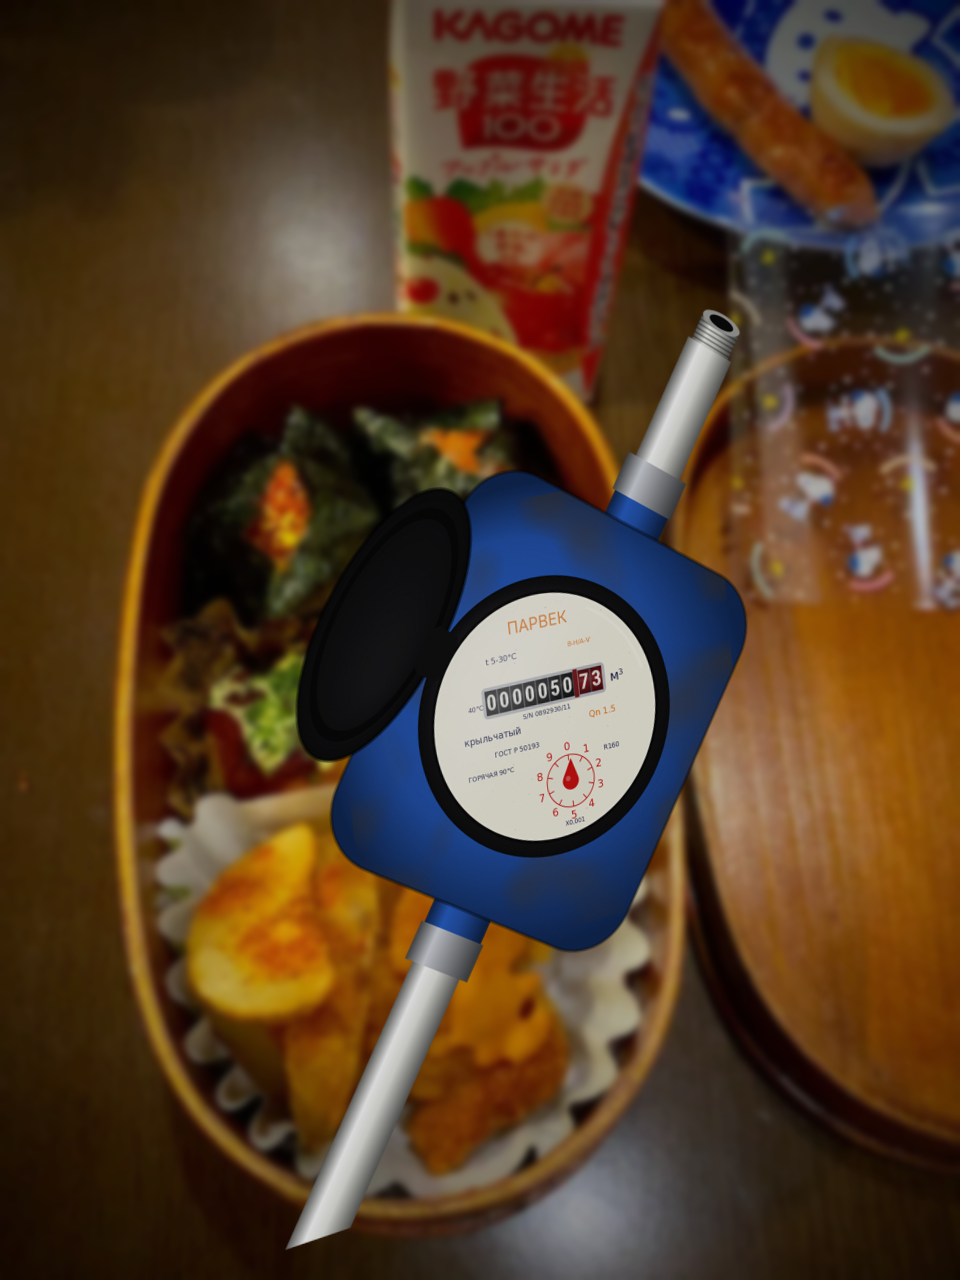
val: {"value": 50.730, "unit": "m³"}
